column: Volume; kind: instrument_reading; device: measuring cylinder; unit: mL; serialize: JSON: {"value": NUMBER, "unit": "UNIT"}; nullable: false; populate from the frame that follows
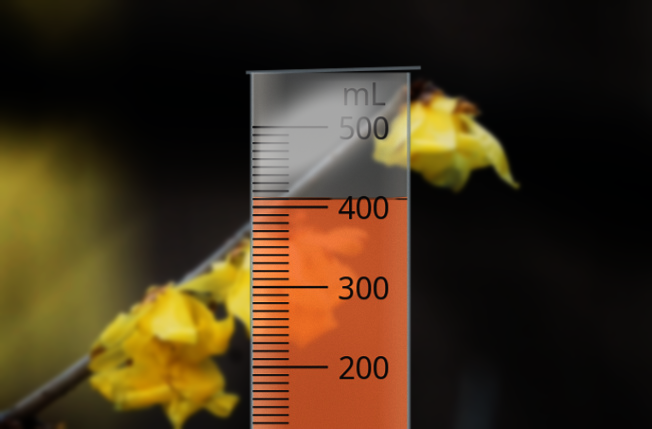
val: {"value": 410, "unit": "mL"}
